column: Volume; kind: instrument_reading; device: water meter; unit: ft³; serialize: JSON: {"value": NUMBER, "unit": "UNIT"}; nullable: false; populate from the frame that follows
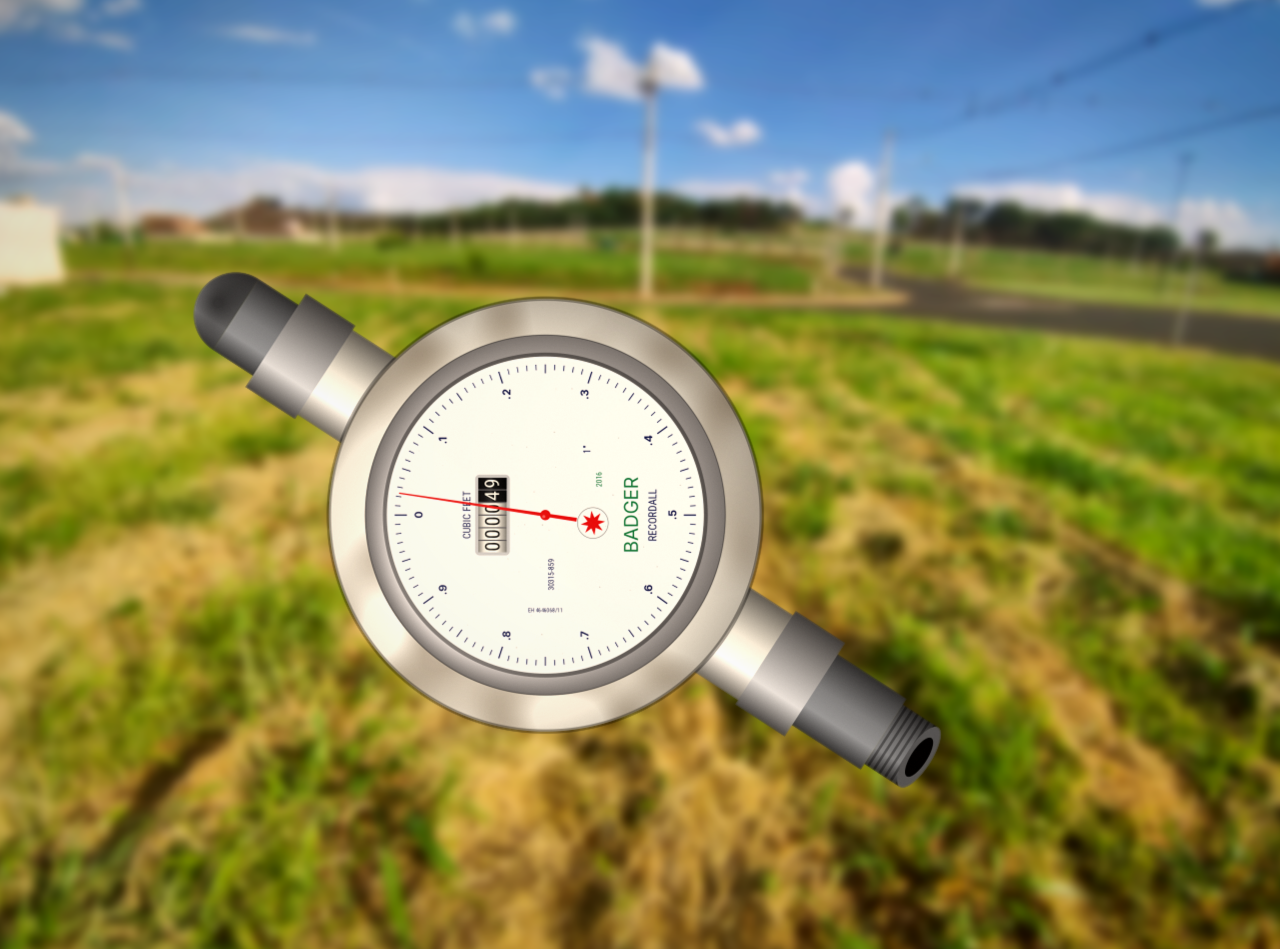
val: {"value": 49.02, "unit": "ft³"}
